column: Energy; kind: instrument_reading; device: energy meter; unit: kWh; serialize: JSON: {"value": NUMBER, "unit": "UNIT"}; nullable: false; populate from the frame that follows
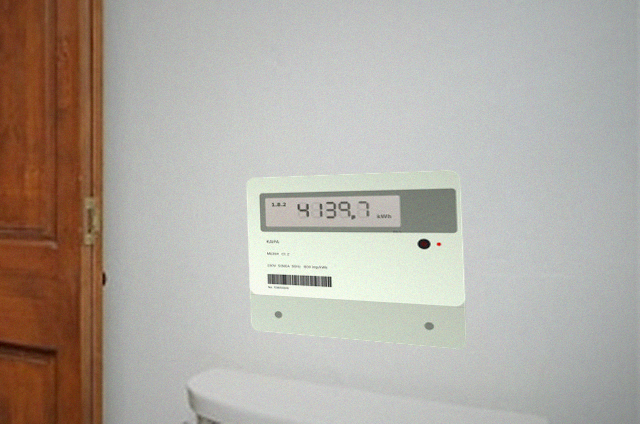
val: {"value": 4139.7, "unit": "kWh"}
